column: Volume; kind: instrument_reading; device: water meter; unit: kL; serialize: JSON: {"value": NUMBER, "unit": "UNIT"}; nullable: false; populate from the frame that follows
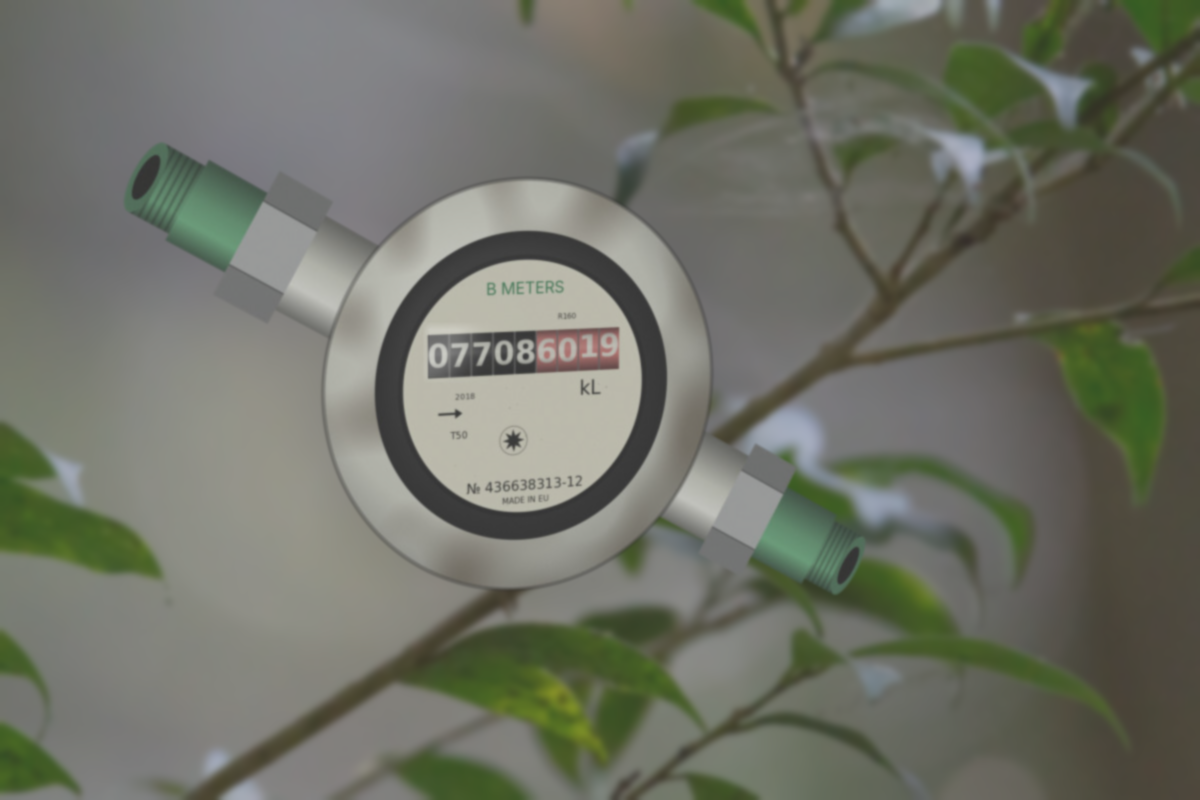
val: {"value": 7708.6019, "unit": "kL"}
